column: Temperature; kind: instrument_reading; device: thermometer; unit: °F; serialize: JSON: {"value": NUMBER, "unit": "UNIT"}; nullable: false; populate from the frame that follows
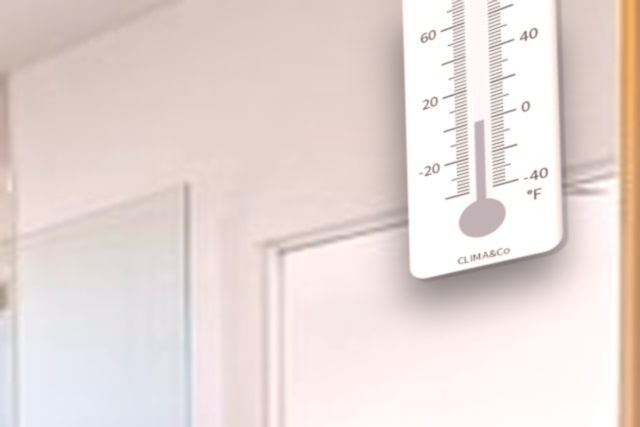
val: {"value": 0, "unit": "°F"}
